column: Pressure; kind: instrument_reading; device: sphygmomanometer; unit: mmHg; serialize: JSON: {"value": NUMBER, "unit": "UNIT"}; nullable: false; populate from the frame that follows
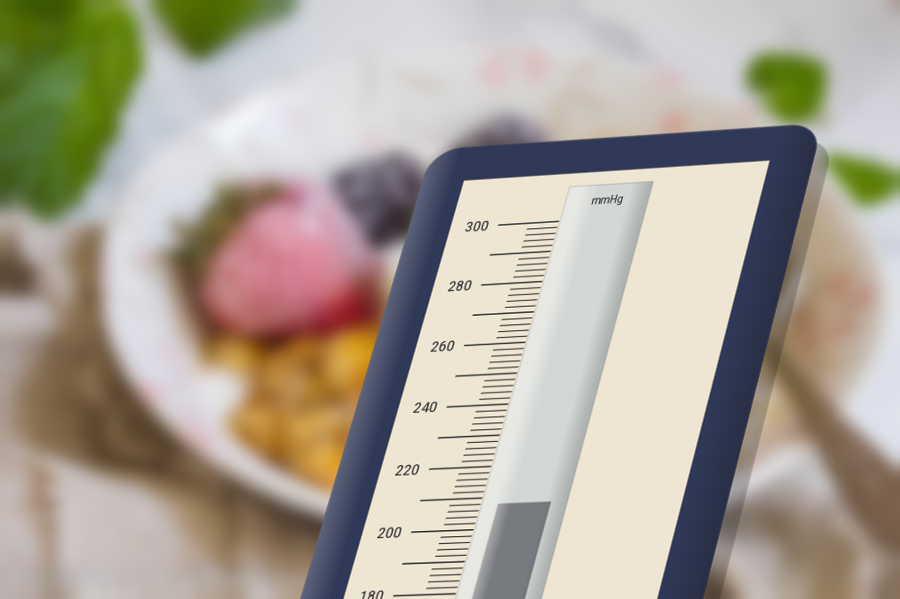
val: {"value": 208, "unit": "mmHg"}
